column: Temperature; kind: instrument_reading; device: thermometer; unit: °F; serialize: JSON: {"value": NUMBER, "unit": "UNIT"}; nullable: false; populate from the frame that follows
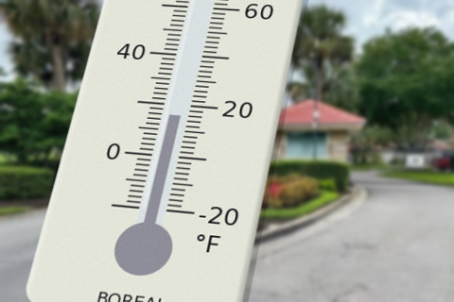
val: {"value": 16, "unit": "°F"}
